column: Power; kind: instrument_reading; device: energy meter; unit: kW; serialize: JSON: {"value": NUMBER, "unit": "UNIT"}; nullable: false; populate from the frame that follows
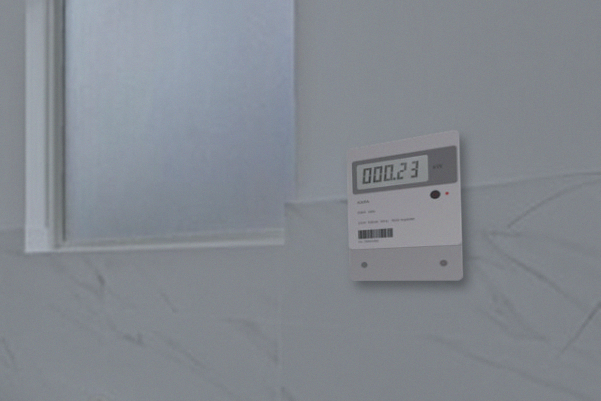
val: {"value": 0.23, "unit": "kW"}
